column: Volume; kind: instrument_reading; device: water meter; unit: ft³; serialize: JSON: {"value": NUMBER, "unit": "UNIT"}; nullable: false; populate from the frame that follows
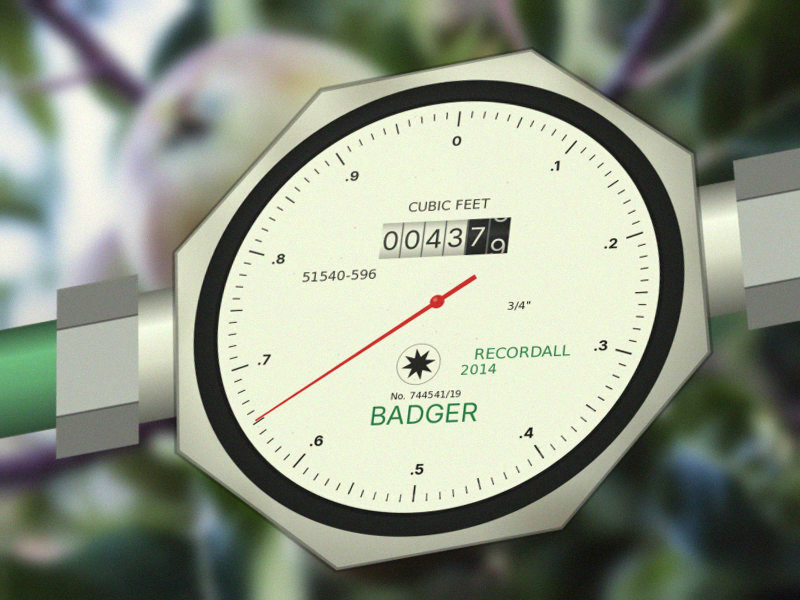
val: {"value": 4378.65, "unit": "ft³"}
